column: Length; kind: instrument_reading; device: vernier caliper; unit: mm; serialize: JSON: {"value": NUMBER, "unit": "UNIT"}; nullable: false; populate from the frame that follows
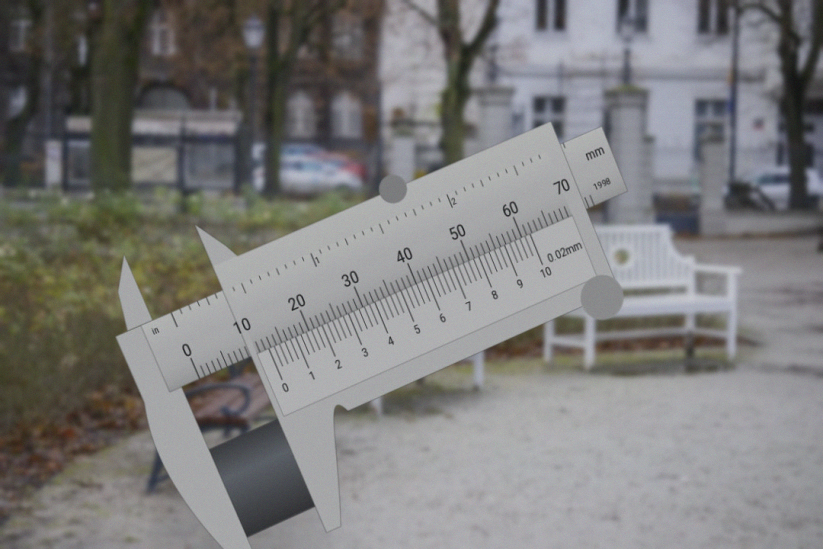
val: {"value": 12.6, "unit": "mm"}
